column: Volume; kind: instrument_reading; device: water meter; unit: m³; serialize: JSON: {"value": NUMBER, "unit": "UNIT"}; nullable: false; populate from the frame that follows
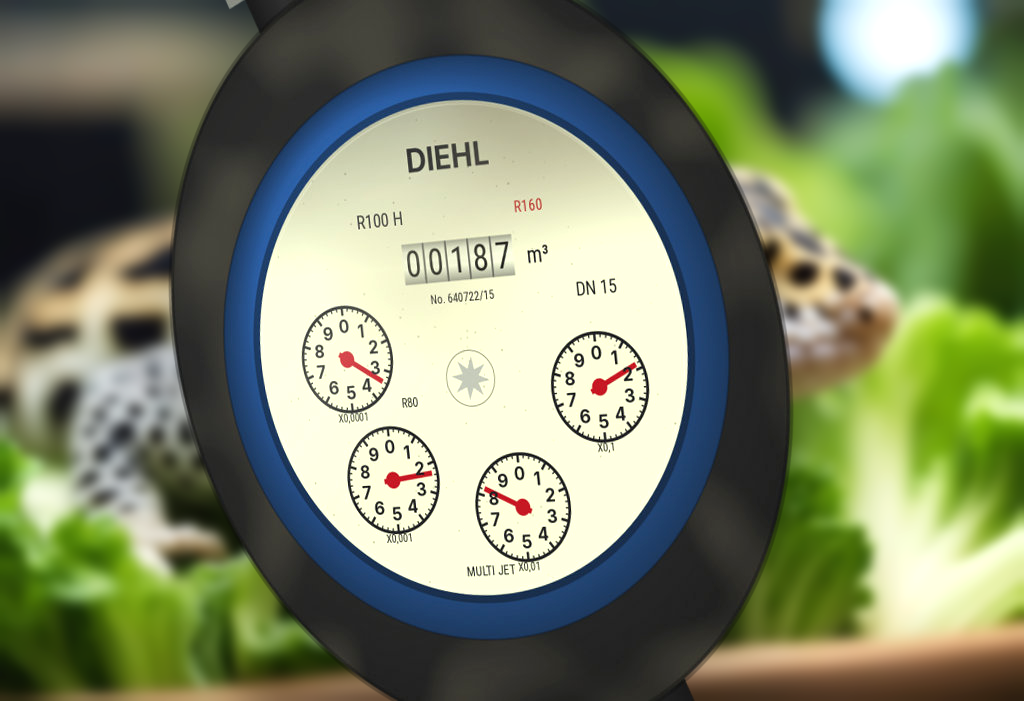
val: {"value": 187.1823, "unit": "m³"}
